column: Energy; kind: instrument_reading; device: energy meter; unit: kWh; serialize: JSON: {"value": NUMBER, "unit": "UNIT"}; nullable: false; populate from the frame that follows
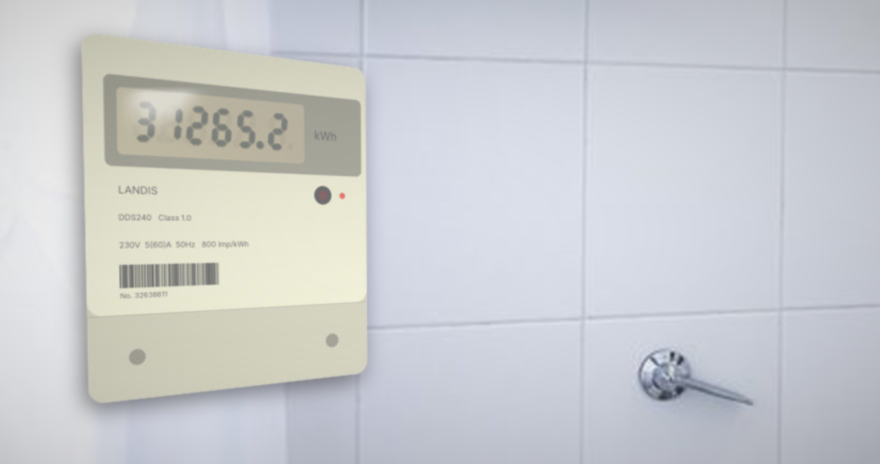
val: {"value": 31265.2, "unit": "kWh"}
